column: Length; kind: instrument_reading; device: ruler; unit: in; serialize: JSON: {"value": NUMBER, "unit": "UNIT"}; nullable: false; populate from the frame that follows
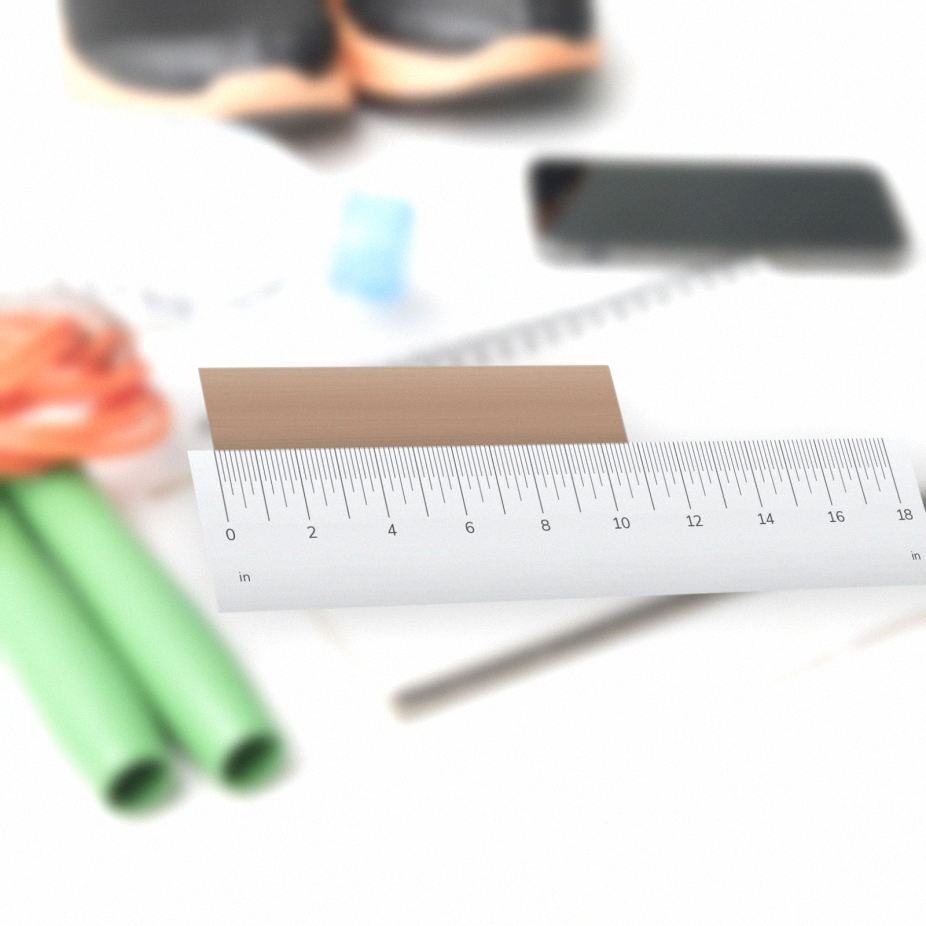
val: {"value": 10.75, "unit": "in"}
